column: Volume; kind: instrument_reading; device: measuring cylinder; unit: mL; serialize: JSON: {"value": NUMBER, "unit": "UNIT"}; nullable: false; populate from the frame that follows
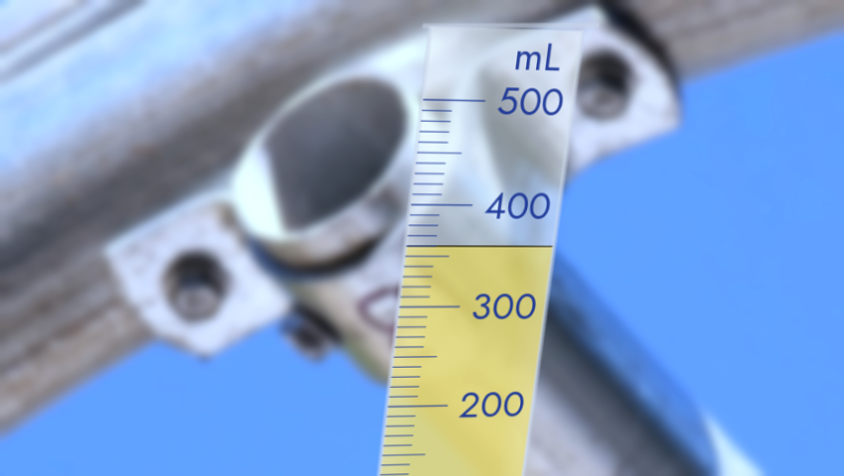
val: {"value": 360, "unit": "mL"}
